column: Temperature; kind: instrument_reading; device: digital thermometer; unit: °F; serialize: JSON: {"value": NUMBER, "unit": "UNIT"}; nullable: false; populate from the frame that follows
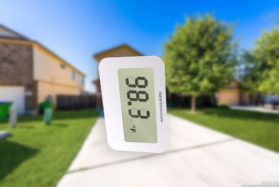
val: {"value": 98.3, "unit": "°F"}
